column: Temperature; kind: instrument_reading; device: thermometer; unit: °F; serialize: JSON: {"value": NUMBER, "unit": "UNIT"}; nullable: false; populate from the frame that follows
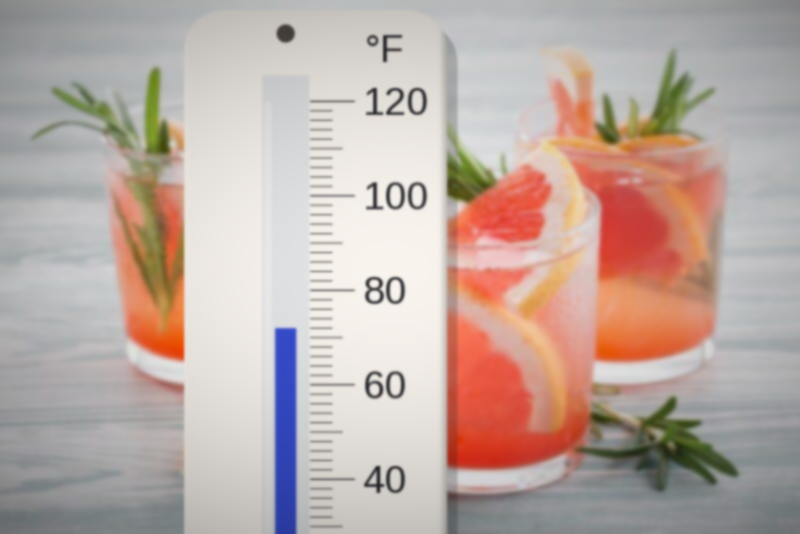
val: {"value": 72, "unit": "°F"}
